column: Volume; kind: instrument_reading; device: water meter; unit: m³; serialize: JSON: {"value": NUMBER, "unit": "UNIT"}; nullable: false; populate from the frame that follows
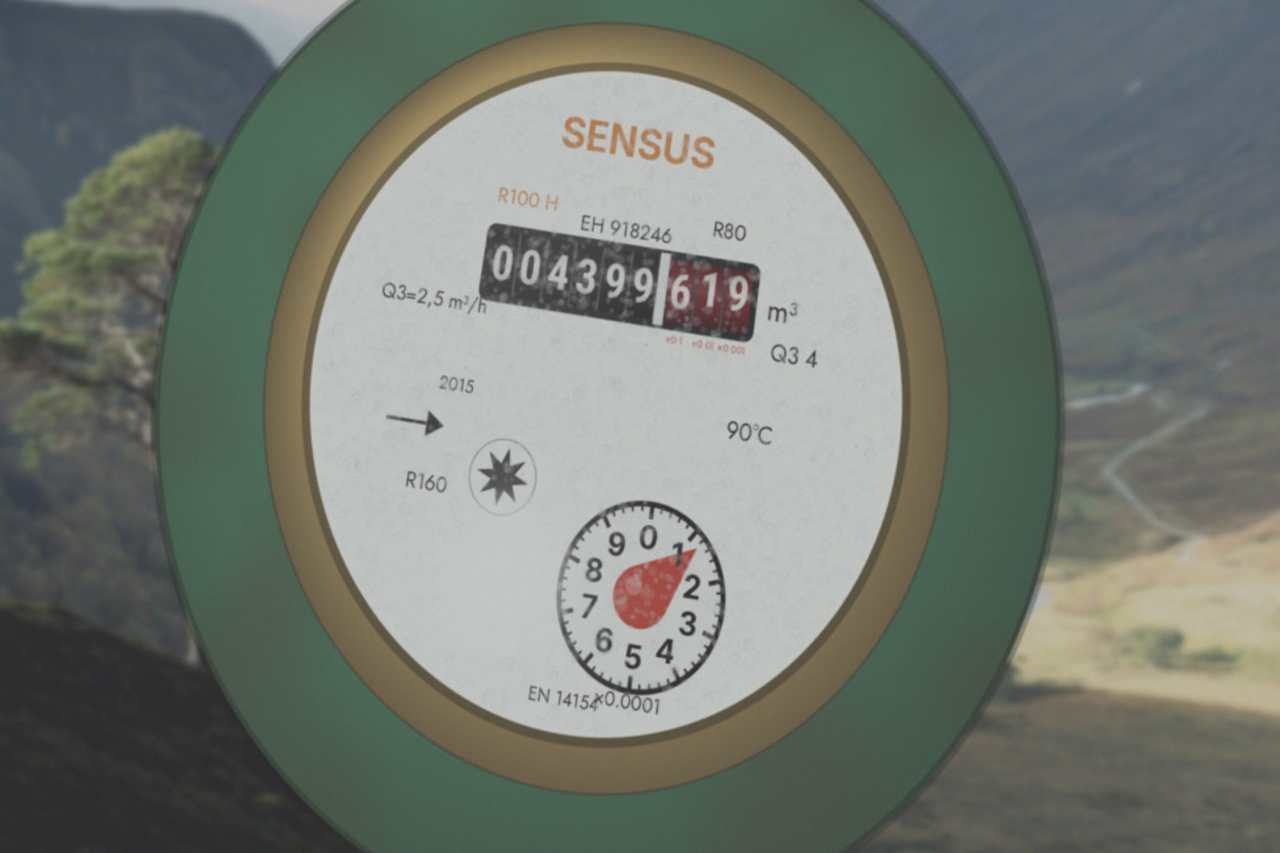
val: {"value": 4399.6191, "unit": "m³"}
